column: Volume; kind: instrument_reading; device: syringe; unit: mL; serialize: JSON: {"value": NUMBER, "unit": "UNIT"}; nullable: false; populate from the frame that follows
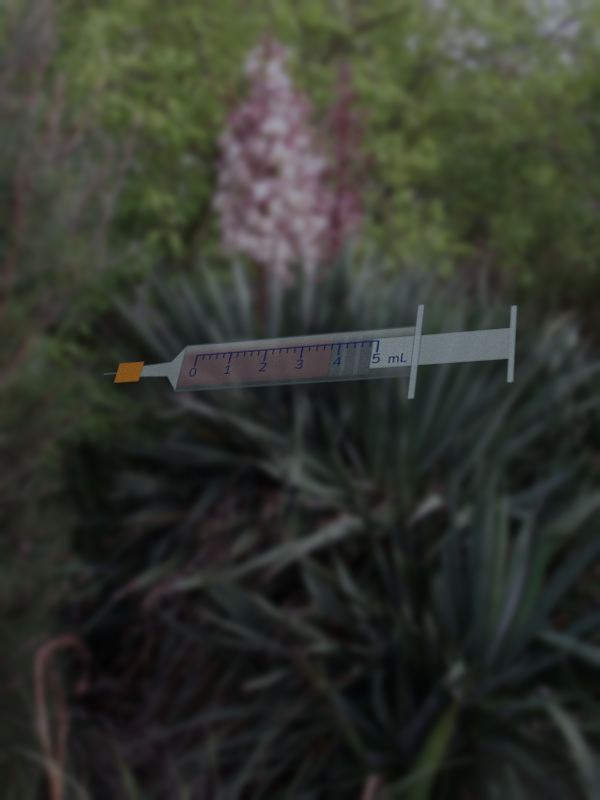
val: {"value": 3.8, "unit": "mL"}
